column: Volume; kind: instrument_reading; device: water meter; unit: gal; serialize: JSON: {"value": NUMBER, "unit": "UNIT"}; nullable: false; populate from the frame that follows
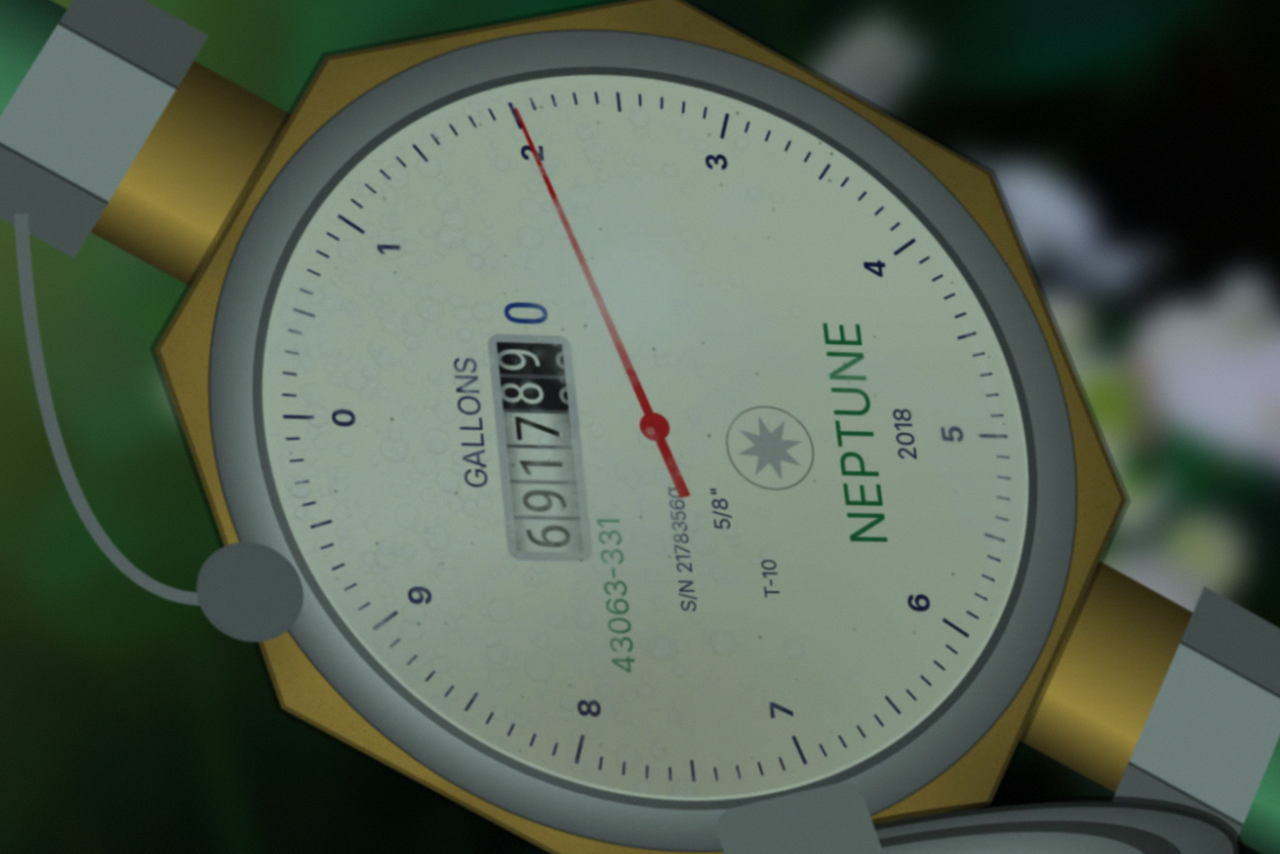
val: {"value": 6917892.0, "unit": "gal"}
